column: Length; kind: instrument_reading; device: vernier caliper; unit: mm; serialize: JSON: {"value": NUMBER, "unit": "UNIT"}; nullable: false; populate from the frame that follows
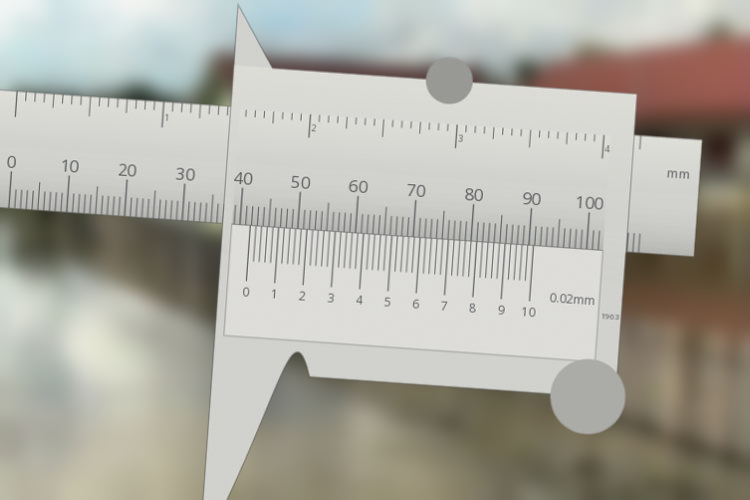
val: {"value": 41.8, "unit": "mm"}
